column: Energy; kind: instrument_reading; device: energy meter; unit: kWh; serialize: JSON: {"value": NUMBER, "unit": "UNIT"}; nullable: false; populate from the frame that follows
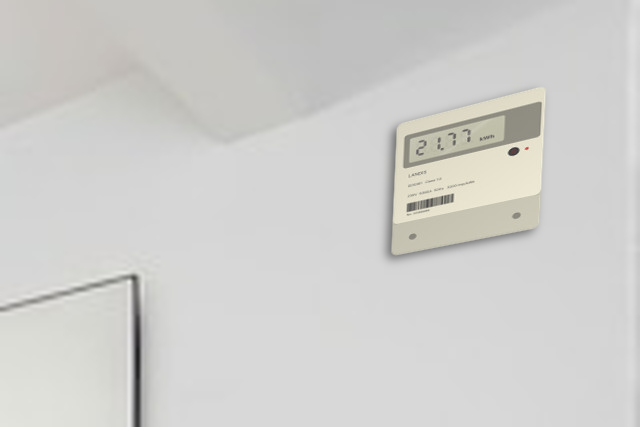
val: {"value": 21.77, "unit": "kWh"}
